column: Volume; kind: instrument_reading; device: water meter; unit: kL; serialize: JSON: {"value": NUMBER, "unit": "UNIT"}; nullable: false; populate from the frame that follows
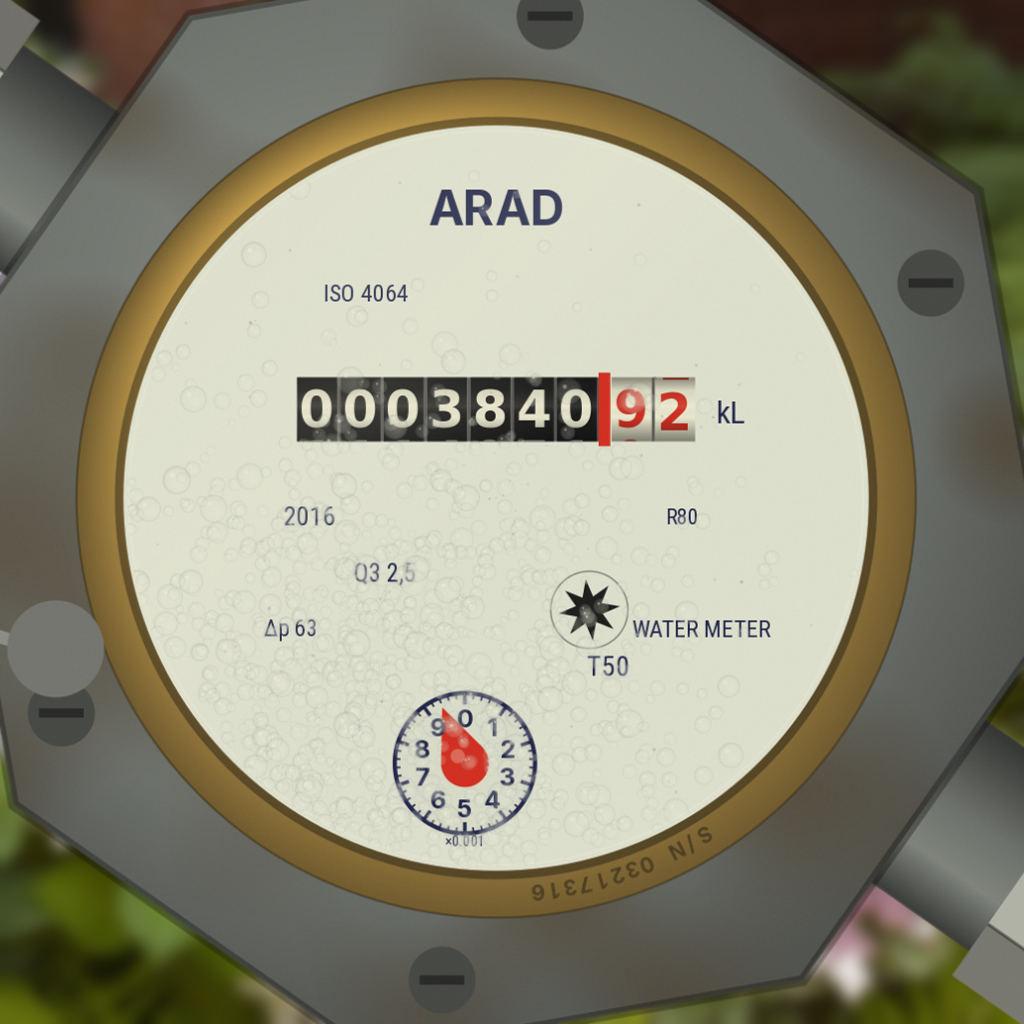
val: {"value": 3840.919, "unit": "kL"}
